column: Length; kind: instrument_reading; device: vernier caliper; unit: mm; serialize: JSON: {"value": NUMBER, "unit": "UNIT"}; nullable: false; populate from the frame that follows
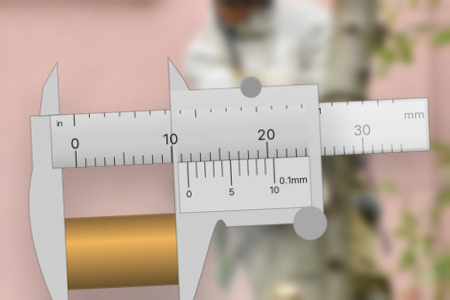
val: {"value": 11.6, "unit": "mm"}
